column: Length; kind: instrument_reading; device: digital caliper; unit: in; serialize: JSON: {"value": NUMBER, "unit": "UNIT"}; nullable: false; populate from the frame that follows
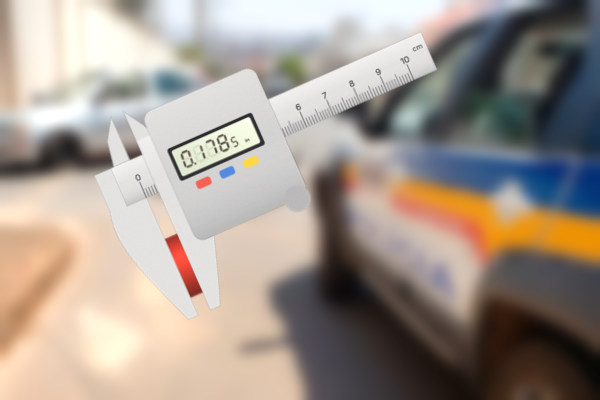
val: {"value": 0.1785, "unit": "in"}
